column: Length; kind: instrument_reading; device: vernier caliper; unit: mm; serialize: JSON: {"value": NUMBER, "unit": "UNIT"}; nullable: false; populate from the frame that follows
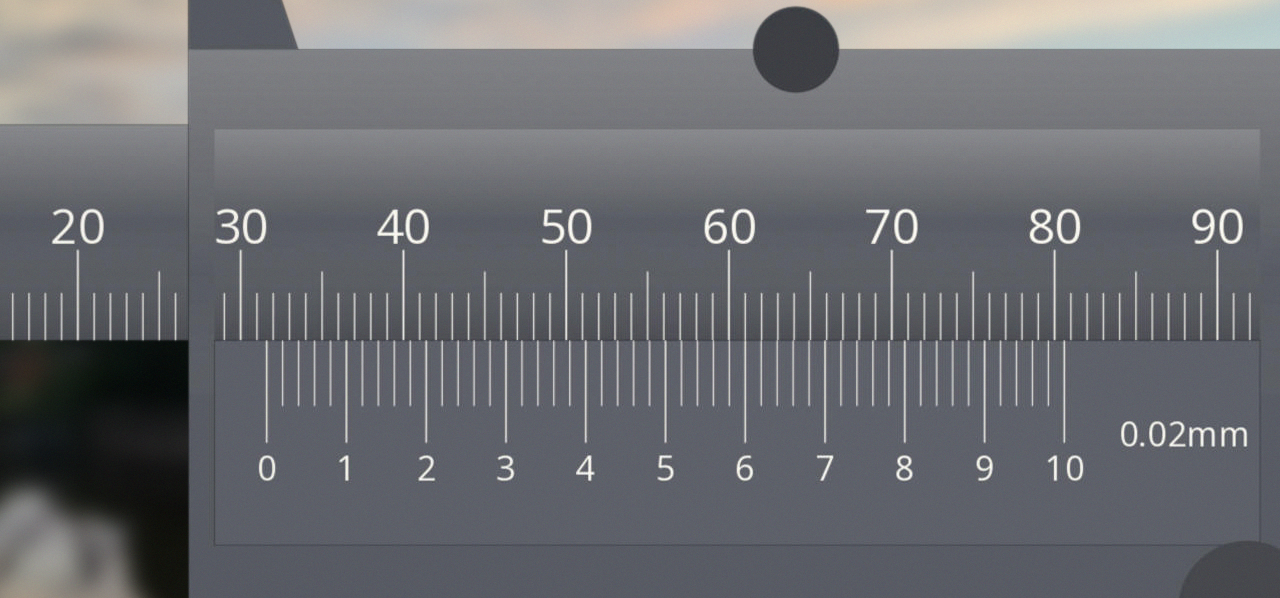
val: {"value": 31.6, "unit": "mm"}
